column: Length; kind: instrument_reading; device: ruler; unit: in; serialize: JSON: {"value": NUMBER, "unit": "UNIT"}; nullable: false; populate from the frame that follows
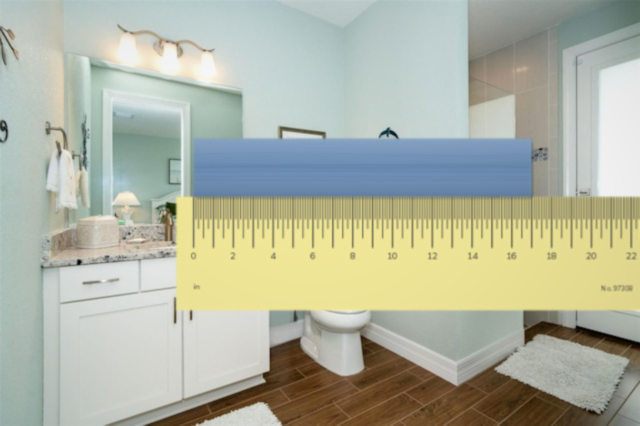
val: {"value": 17, "unit": "in"}
